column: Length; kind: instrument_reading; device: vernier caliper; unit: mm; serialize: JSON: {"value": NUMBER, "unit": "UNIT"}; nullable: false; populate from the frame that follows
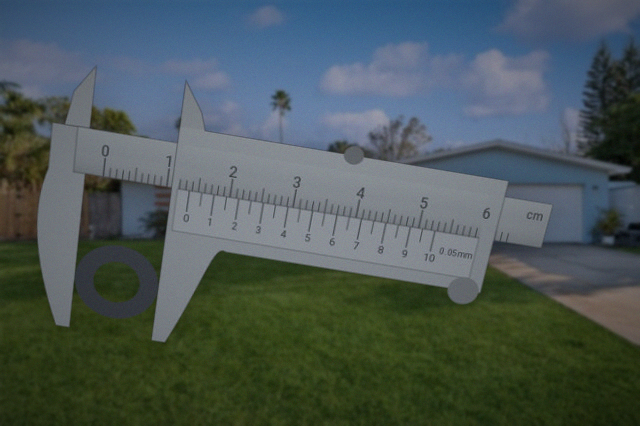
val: {"value": 13.6, "unit": "mm"}
